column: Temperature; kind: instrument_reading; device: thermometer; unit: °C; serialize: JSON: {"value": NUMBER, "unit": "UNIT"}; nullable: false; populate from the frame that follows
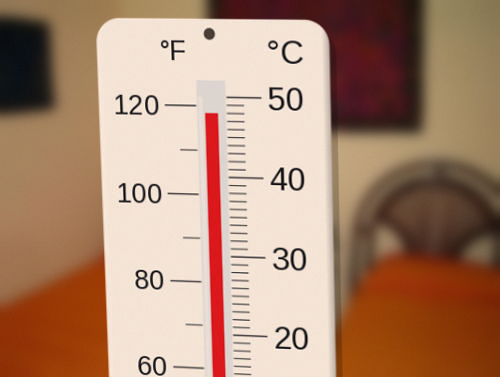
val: {"value": 48, "unit": "°C"}
